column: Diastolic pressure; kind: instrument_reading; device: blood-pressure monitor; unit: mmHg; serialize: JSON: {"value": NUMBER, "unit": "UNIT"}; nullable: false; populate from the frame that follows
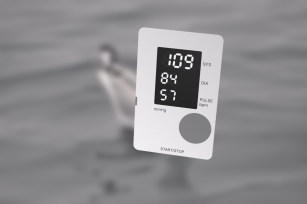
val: {"value": 84, "unit": "mmHg"}
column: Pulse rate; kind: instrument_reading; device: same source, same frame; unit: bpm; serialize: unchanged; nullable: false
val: {"value": 57, "unit": "bpm"}
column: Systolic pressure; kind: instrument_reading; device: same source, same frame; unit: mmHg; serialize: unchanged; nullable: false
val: {"value": 109, "unit": "mmHg"}
